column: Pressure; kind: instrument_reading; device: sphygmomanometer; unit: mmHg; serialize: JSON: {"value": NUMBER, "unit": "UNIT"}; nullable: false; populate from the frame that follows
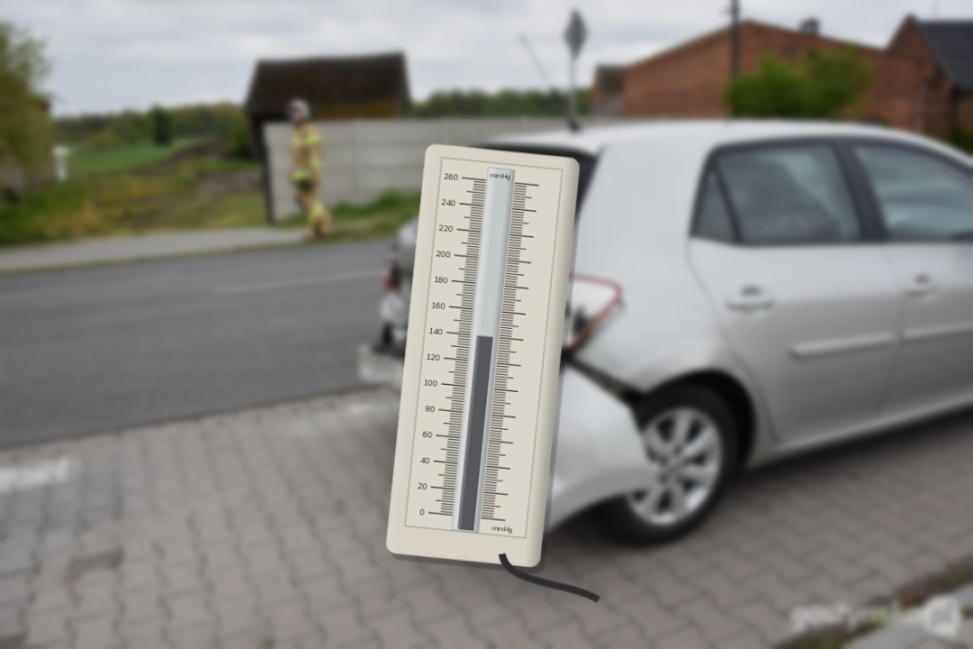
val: {"value": 140, "unit": "mmHg"}
